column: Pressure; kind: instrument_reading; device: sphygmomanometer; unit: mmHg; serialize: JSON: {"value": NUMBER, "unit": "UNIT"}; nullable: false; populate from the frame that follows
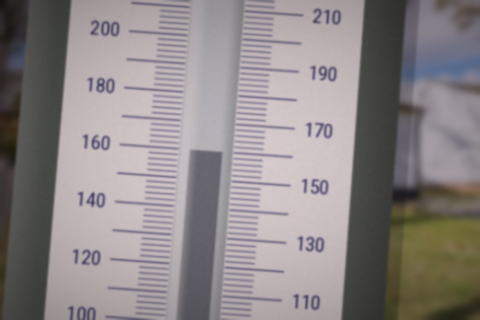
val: {"value": 160, "unit": "mmHg"}
